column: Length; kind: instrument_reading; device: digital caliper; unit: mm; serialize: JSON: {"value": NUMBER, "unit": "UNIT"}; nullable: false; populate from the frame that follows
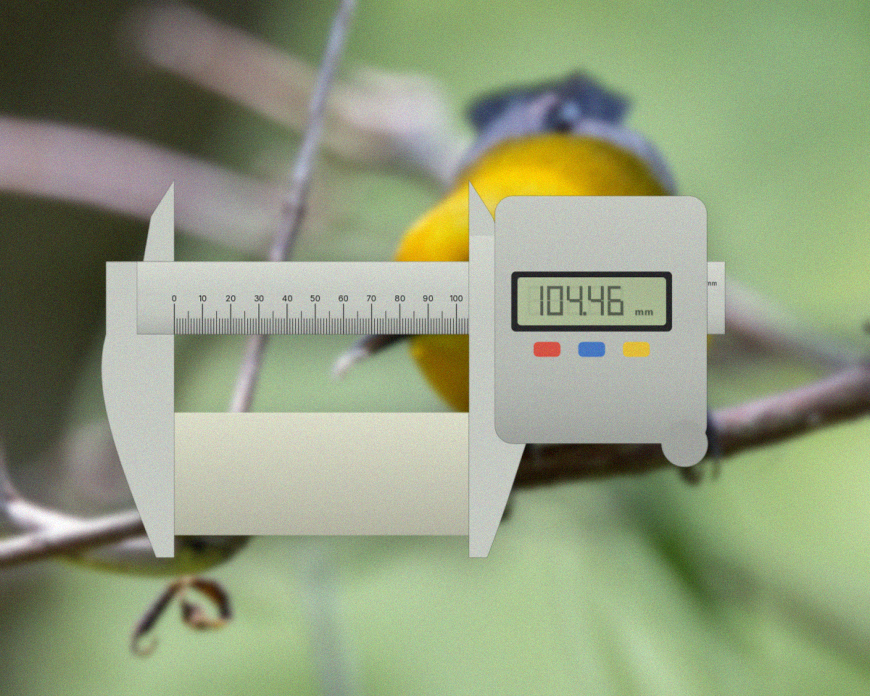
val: {"value": 104.46, "unit": "mm"}
